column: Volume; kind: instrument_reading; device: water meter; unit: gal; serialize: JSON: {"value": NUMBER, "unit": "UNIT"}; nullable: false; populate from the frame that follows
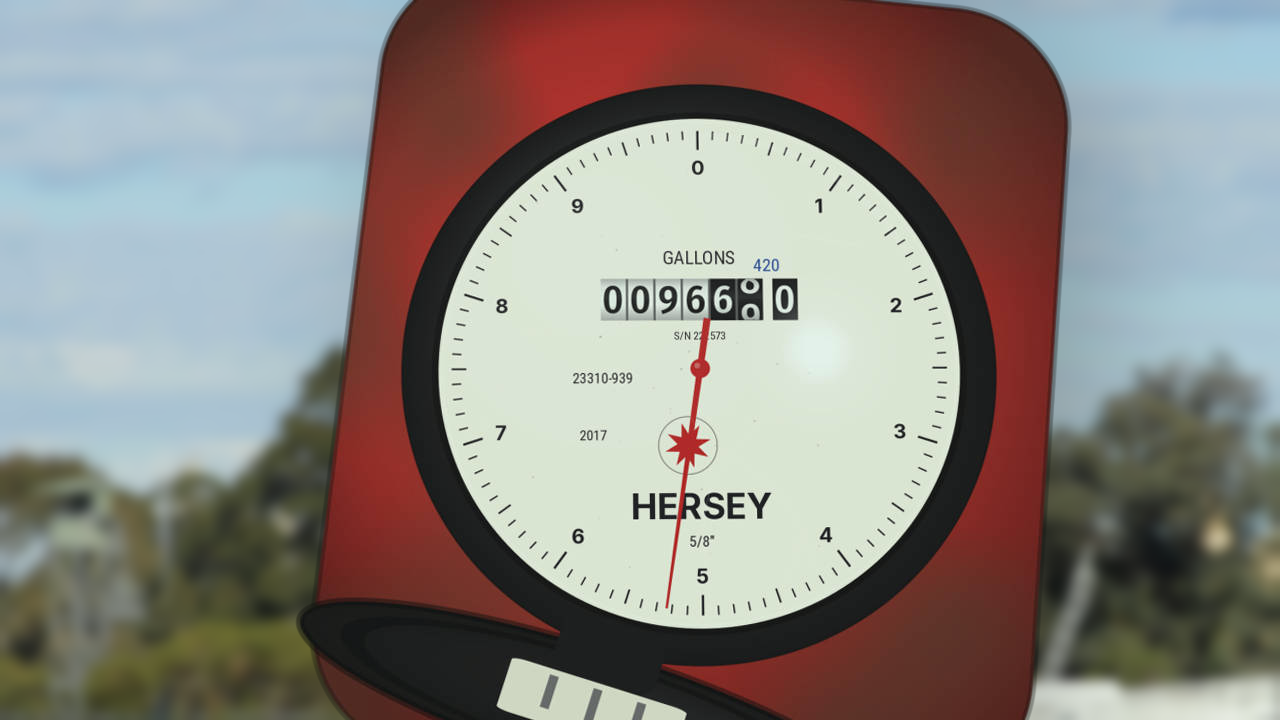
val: {"value": 96685.2, "unit": "gal"}
